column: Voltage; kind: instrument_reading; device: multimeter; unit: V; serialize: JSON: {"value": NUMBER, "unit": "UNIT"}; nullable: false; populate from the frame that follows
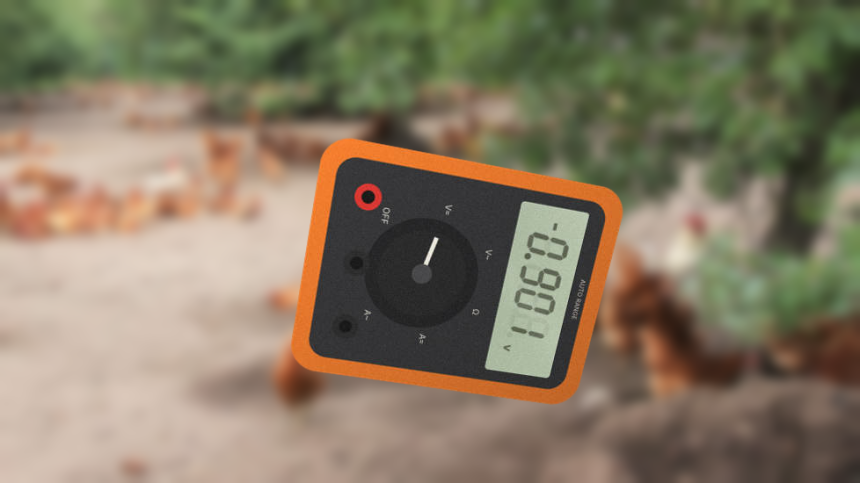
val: {"value": -0.901, "unit": "V"}
